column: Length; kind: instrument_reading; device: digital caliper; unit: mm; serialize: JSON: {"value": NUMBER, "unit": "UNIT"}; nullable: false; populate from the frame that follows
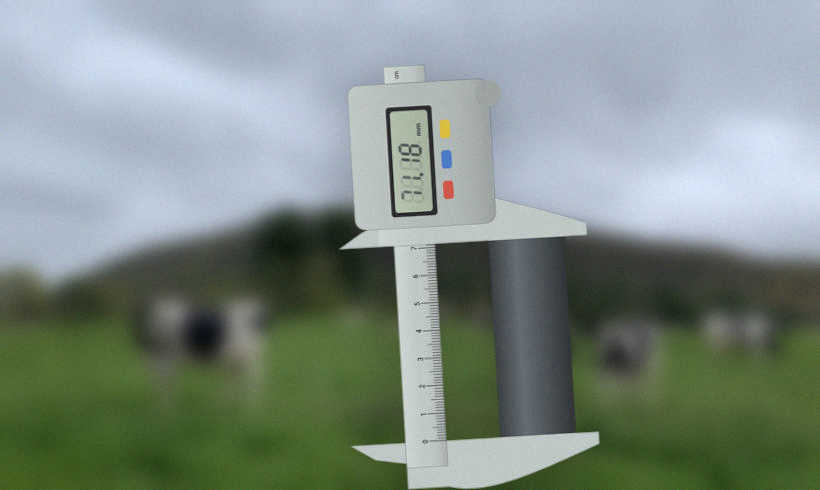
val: {"value": 71.18, "unit": "mm"}
